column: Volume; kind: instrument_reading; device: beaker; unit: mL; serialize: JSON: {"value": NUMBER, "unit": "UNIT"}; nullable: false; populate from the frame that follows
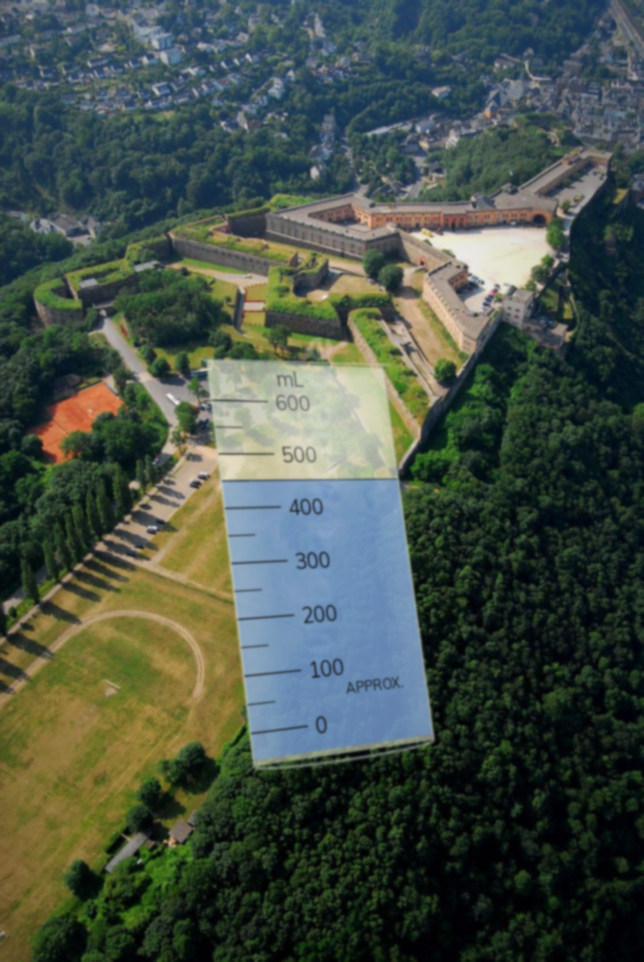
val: {"value": 450, "unit": "mL"}
